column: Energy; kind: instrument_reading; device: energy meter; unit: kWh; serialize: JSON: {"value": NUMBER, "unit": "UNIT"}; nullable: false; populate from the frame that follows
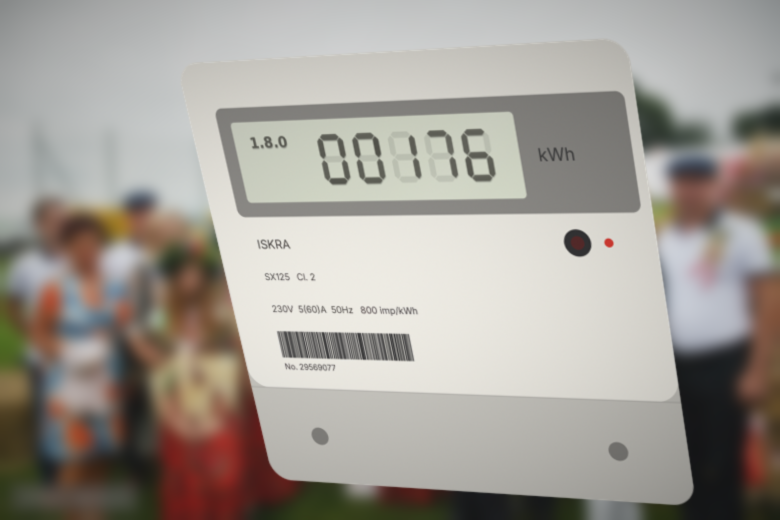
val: {"value": 176, "unit": "kWh"}
